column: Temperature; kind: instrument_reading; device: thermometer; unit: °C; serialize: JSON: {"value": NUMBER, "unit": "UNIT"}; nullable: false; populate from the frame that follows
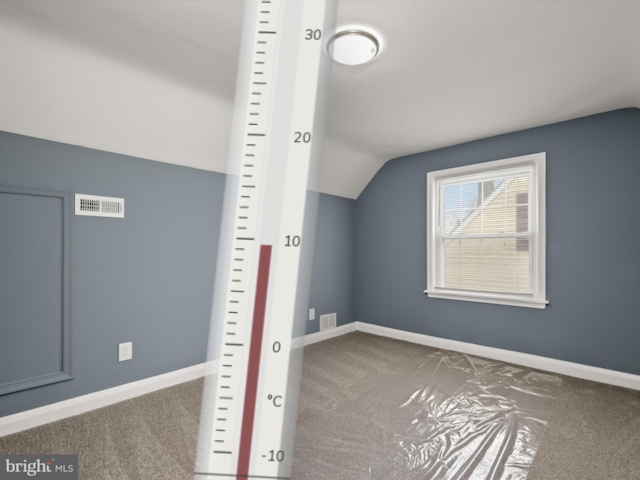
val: {"value": 9.5, "unit": "°C"}
